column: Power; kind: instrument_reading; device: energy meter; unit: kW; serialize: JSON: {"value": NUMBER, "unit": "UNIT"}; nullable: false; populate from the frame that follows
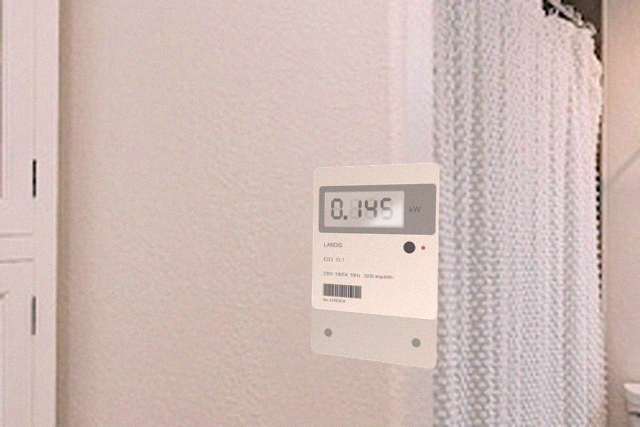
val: {"value": 0.145, "unit": "kW"}
